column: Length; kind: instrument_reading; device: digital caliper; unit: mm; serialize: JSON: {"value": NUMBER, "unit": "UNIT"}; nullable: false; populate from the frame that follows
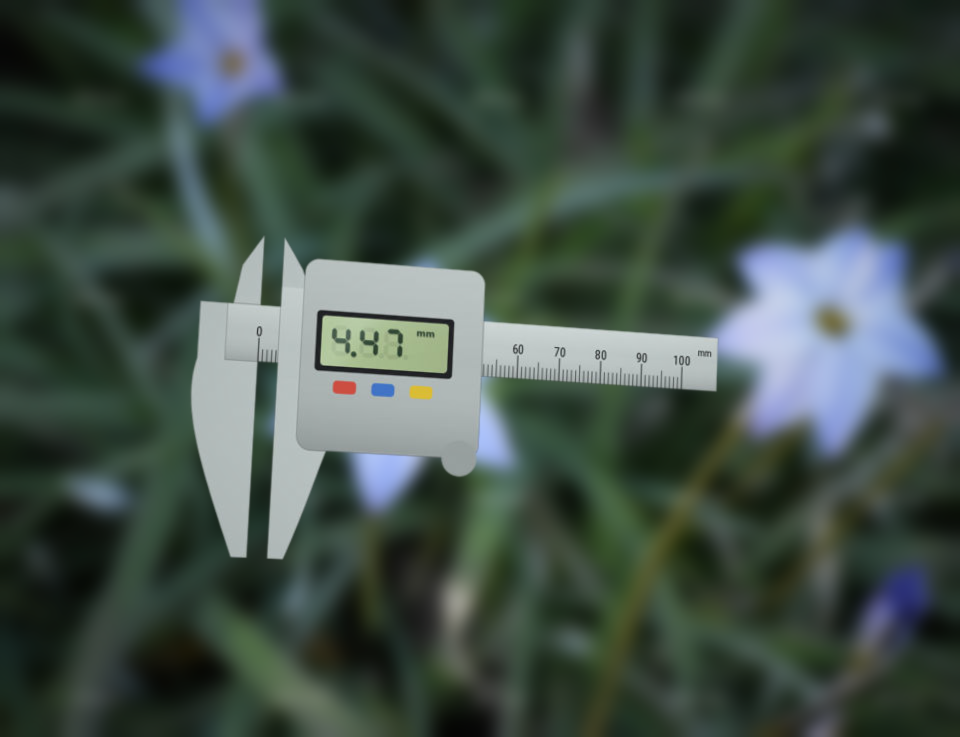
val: {"value": 4.47, "unit": "mm"}
